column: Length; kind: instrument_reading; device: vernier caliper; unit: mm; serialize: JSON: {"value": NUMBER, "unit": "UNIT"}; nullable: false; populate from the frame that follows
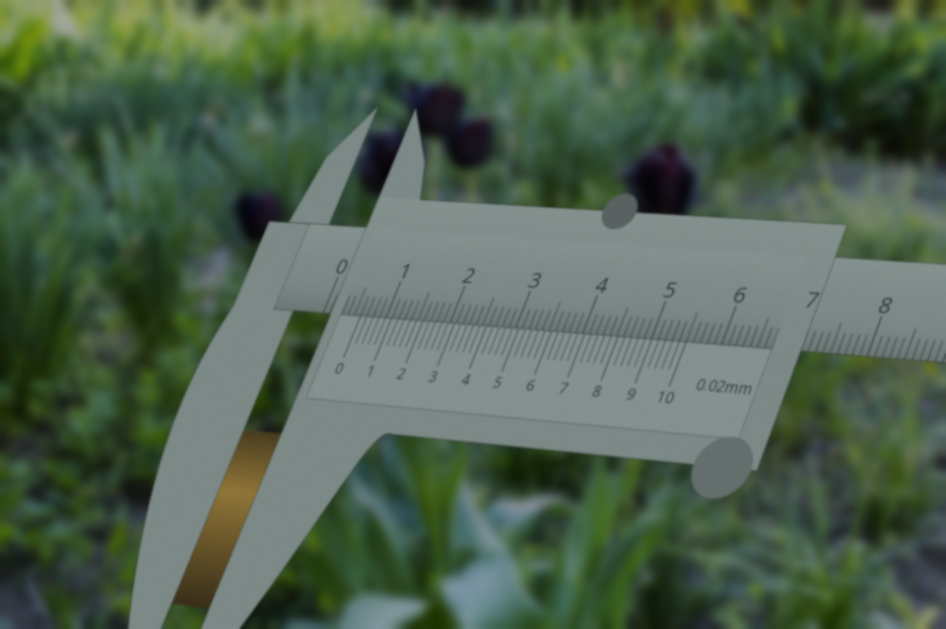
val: {"value": 6.0, "unit": "mm"}
